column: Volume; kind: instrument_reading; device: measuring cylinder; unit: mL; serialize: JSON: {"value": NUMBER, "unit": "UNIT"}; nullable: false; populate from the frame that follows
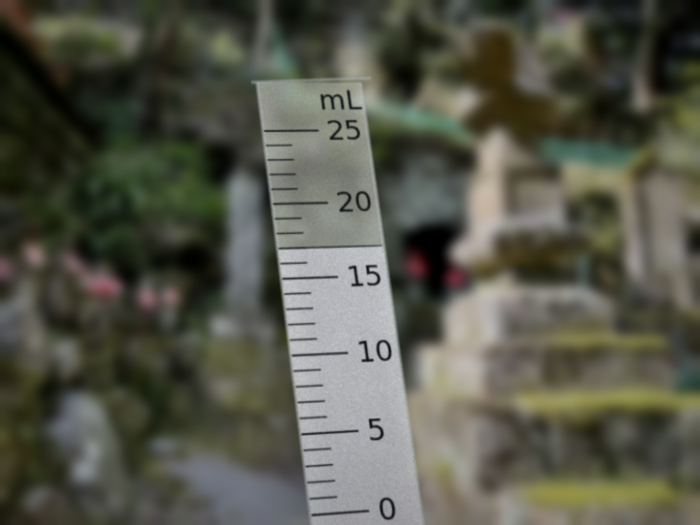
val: {"value": 17, "unit": "mL"}
